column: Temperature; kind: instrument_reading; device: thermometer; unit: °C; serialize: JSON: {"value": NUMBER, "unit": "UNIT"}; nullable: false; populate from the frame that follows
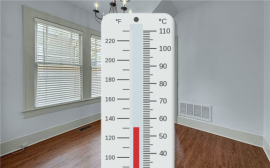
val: {"value": 55, "unit": "°C"}
